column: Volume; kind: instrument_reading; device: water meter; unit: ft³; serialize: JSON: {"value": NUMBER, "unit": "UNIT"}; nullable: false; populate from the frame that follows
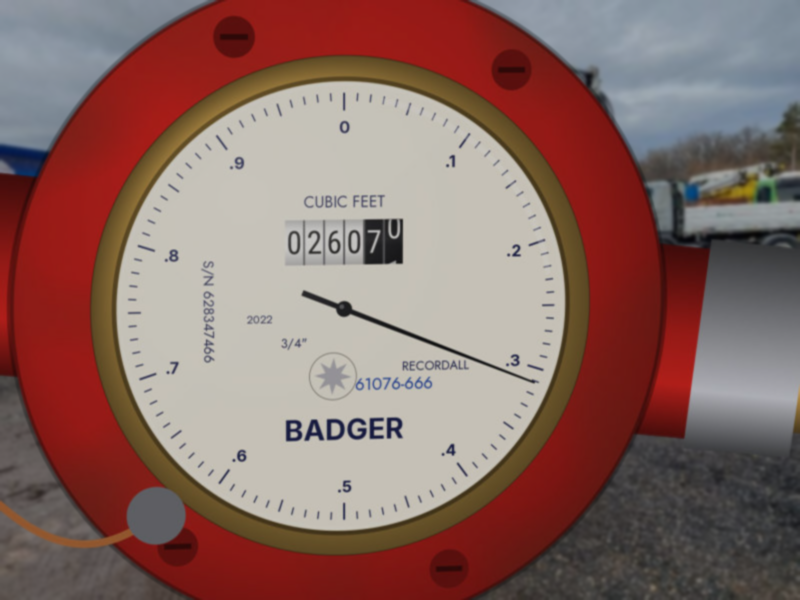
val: {"value": 26070.31, "unit": "ft³"}
